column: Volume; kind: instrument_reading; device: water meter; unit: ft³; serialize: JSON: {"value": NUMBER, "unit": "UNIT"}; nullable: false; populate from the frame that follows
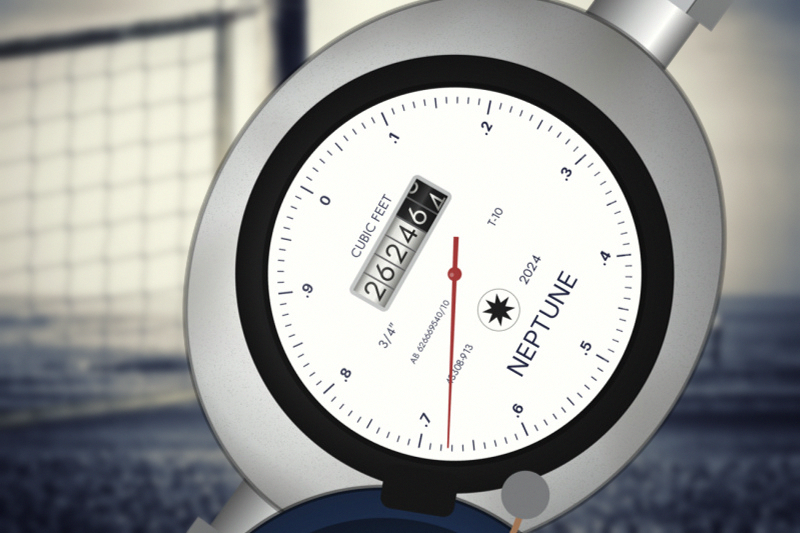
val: {"value": 262463.67, "unit": "ft³"}
